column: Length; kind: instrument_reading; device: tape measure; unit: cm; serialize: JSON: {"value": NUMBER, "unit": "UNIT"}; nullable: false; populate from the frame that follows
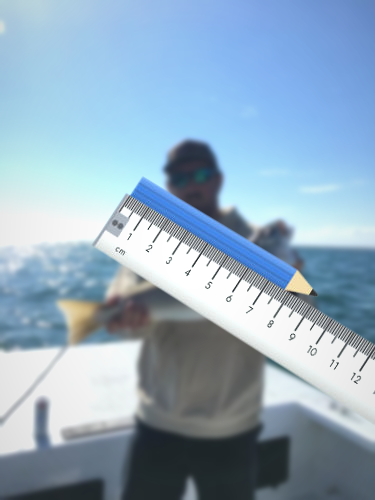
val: {"value": 9, "unit": "cm"}
